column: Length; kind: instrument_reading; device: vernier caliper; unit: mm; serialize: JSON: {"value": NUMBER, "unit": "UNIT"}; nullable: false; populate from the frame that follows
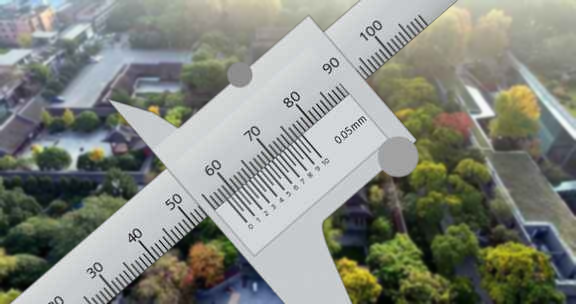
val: {"value": 58.0, "unit": "mm"}
